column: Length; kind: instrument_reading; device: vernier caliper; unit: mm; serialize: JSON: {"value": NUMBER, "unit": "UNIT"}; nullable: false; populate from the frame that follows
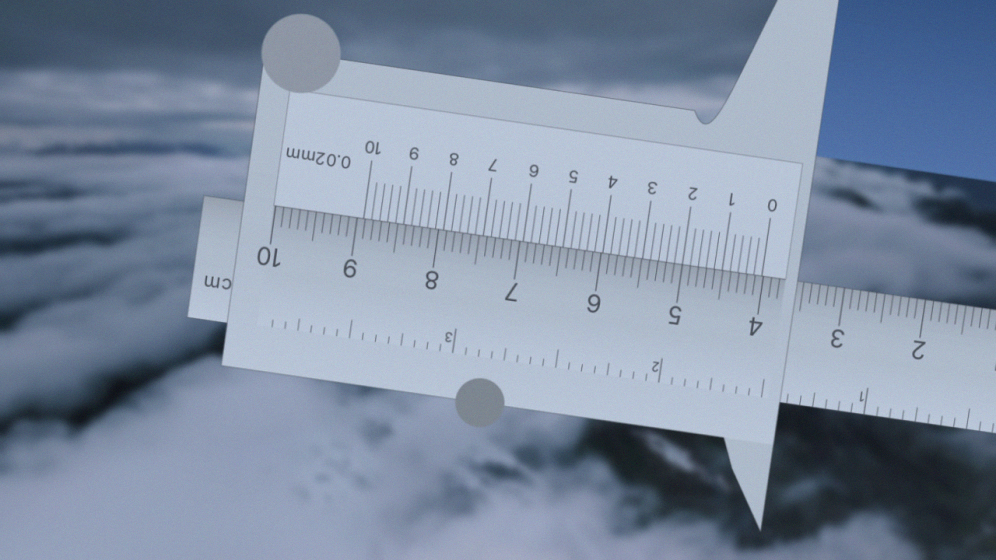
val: {"value": 40.2, "unit": "mm"}
